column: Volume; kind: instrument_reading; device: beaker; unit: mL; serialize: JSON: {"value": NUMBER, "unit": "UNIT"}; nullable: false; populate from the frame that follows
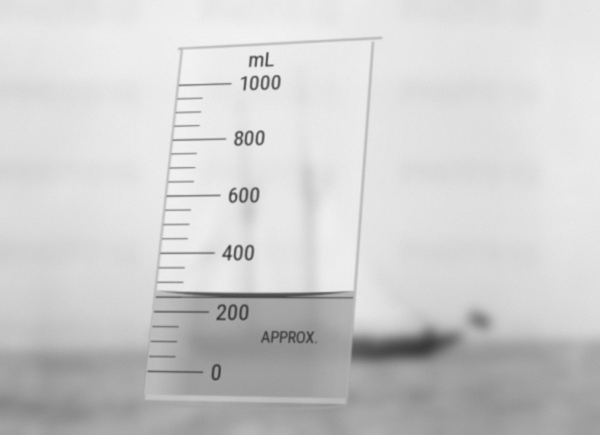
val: {"value": 250, "unit": "mL"}
